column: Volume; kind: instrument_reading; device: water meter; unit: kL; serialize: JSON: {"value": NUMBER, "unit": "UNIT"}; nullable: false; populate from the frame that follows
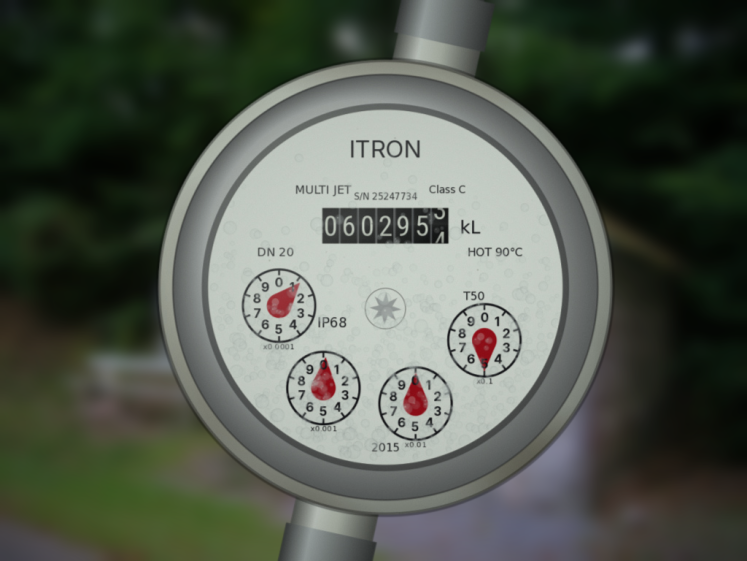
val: {"value": 602953.5001, "unit": "kL"}
